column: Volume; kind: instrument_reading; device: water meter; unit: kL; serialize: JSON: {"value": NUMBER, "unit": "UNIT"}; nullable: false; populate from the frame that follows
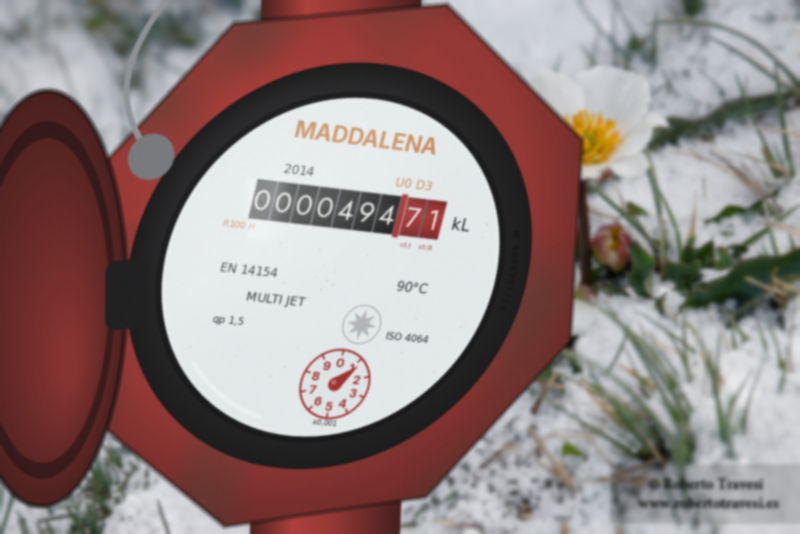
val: {"value": 494.711, "unit": "kL"}
